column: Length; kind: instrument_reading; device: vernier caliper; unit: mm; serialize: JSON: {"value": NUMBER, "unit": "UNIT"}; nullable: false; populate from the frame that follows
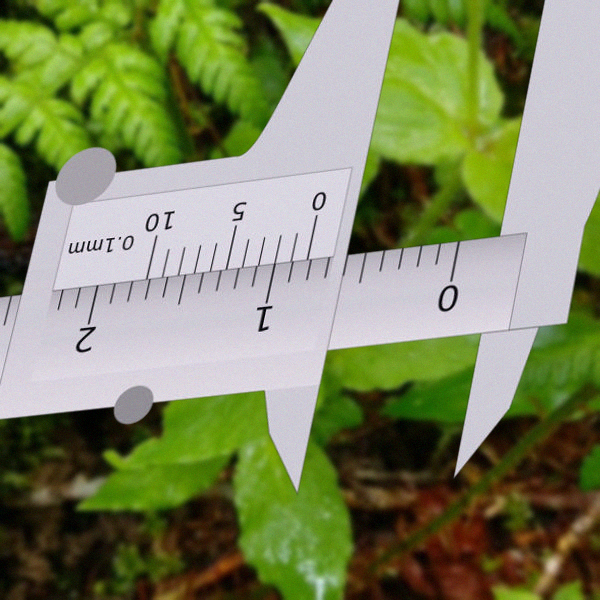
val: {"value": 8.2, "unit": "mm"}
